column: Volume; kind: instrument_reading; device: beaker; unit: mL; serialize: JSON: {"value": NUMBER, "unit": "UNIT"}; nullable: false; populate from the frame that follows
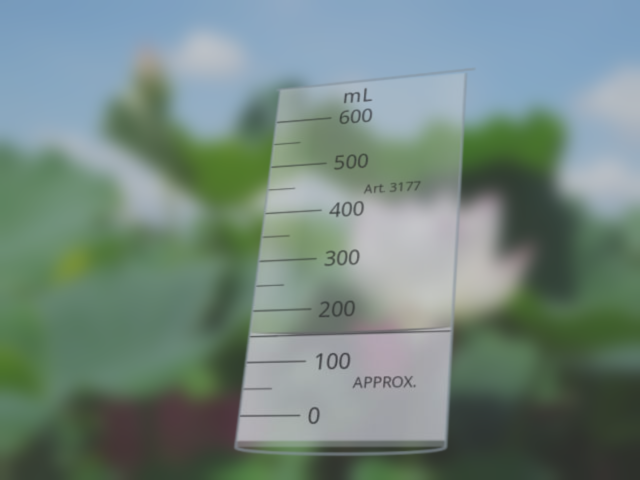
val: {"value": 150, "unit": "mL"}
